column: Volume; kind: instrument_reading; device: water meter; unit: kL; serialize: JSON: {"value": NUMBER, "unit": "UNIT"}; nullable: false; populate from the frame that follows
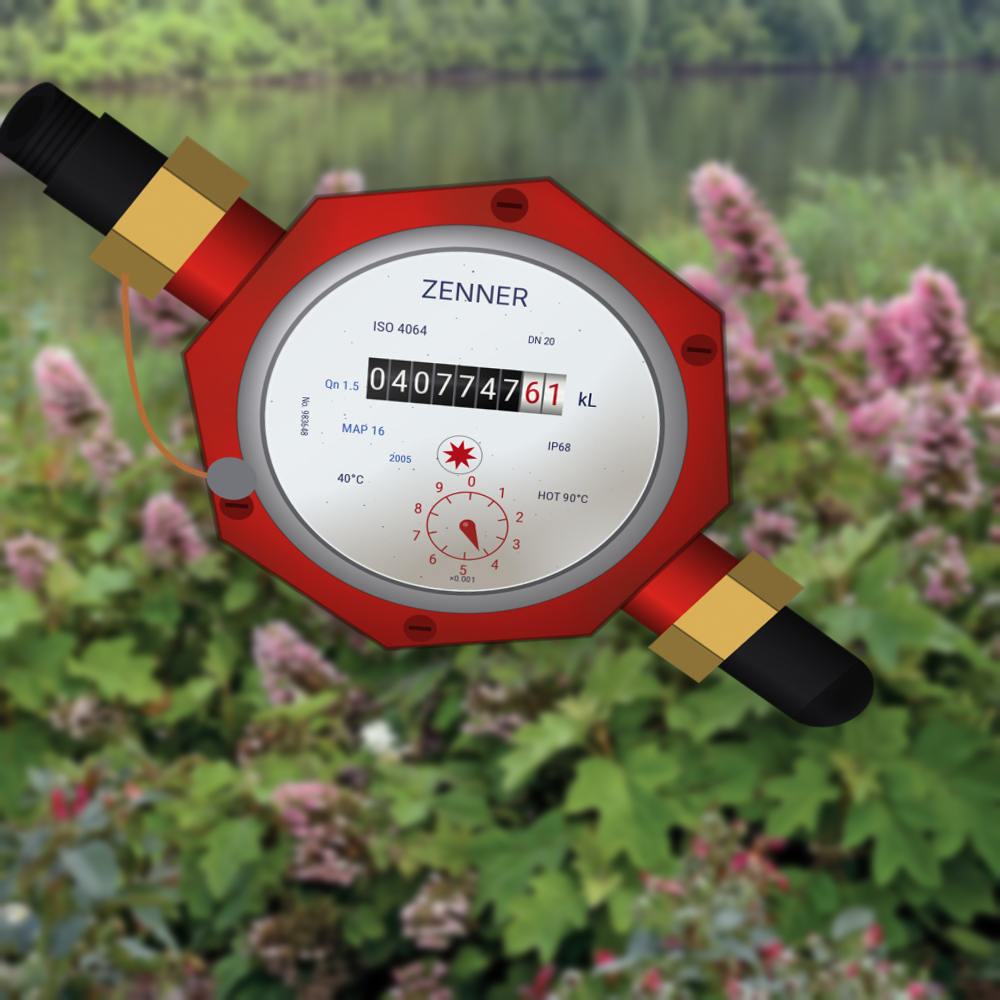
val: {"value": 407747.614, "unit": "kL"}
